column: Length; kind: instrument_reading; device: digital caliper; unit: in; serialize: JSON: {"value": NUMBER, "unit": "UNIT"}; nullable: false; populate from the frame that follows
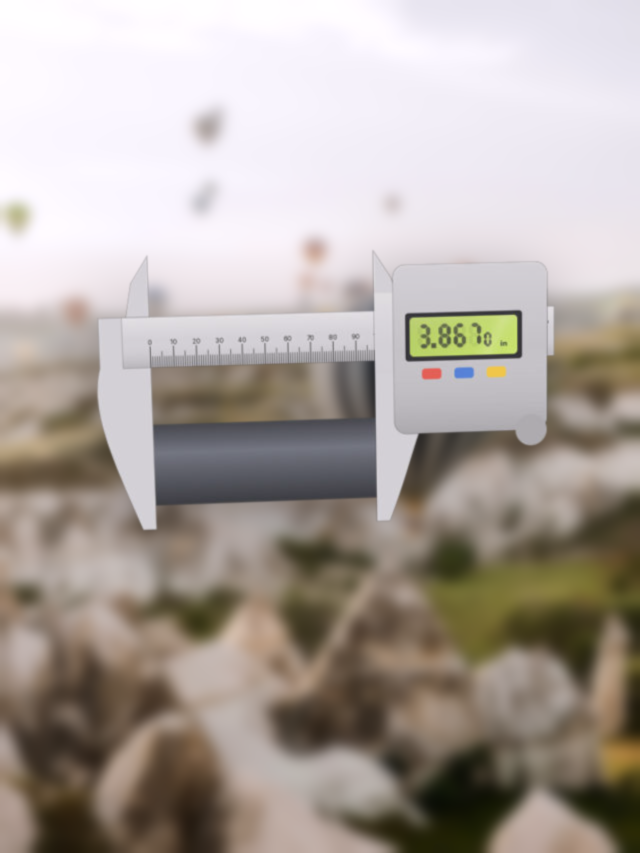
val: {"value": 3.8670, "unit": "in"}
